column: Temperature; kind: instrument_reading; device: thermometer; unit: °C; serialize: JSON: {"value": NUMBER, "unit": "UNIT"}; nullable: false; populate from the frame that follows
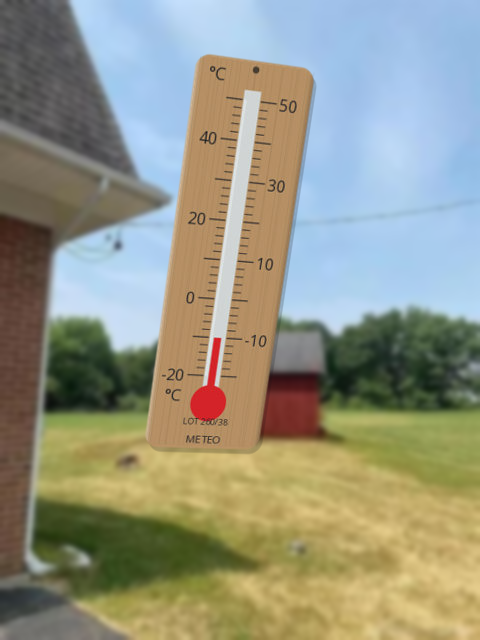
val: {"value": -10, "unit": "°C"}
